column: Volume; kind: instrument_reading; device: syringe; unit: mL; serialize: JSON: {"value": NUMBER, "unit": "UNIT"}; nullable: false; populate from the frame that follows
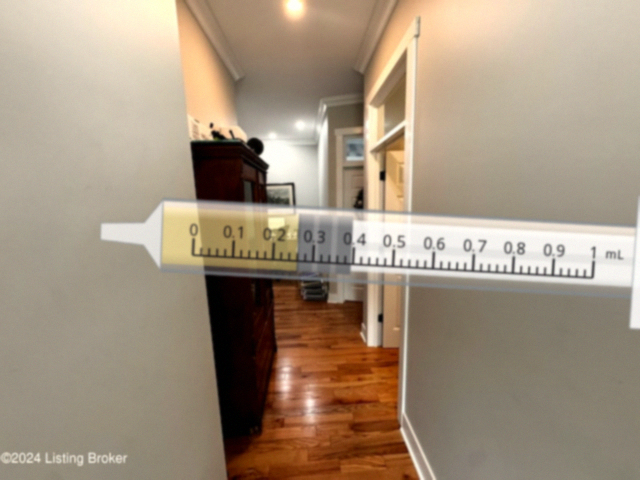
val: {"value": 0.26, "unit": "mL"}
